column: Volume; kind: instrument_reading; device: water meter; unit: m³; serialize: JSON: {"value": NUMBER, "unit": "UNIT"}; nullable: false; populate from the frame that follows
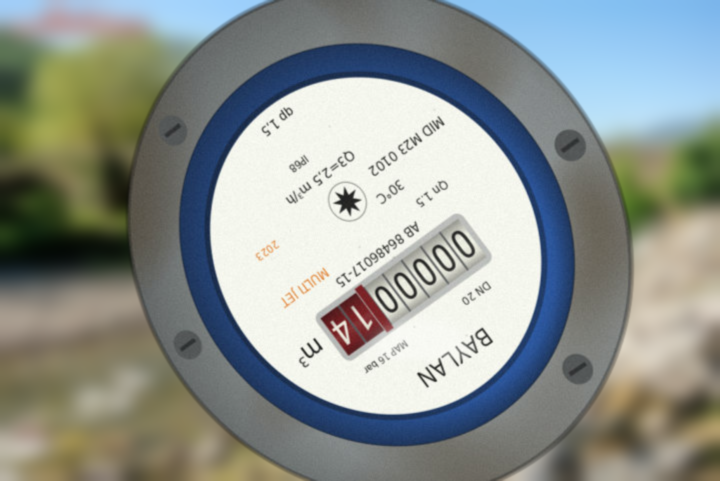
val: {"value": 0.14, "unit": "m³"}
